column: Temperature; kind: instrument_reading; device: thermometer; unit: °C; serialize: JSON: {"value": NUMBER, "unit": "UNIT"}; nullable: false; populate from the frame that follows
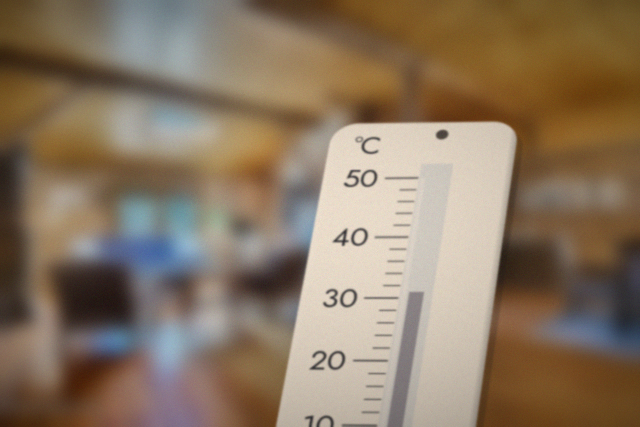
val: {"value": 31, "unit": "°C"}
